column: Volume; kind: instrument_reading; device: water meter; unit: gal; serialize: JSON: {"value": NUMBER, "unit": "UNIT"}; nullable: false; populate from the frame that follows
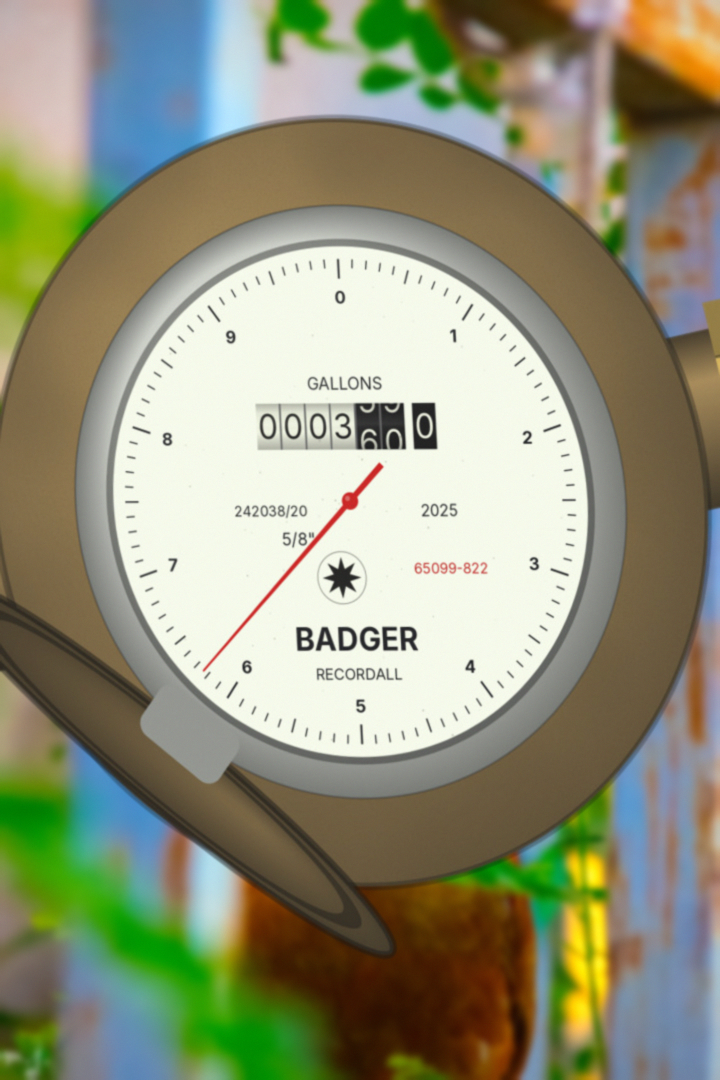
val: {"value": 3596.2, "unit": "gal"}
